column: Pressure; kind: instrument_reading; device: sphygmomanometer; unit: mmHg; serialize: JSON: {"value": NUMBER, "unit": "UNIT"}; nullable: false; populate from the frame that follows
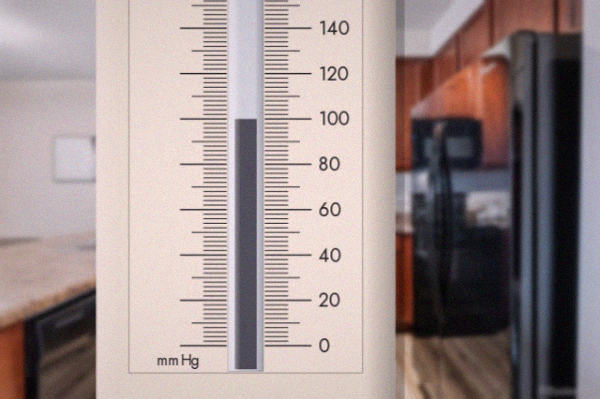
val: {"value": 100, "unit": "mmHg"}
